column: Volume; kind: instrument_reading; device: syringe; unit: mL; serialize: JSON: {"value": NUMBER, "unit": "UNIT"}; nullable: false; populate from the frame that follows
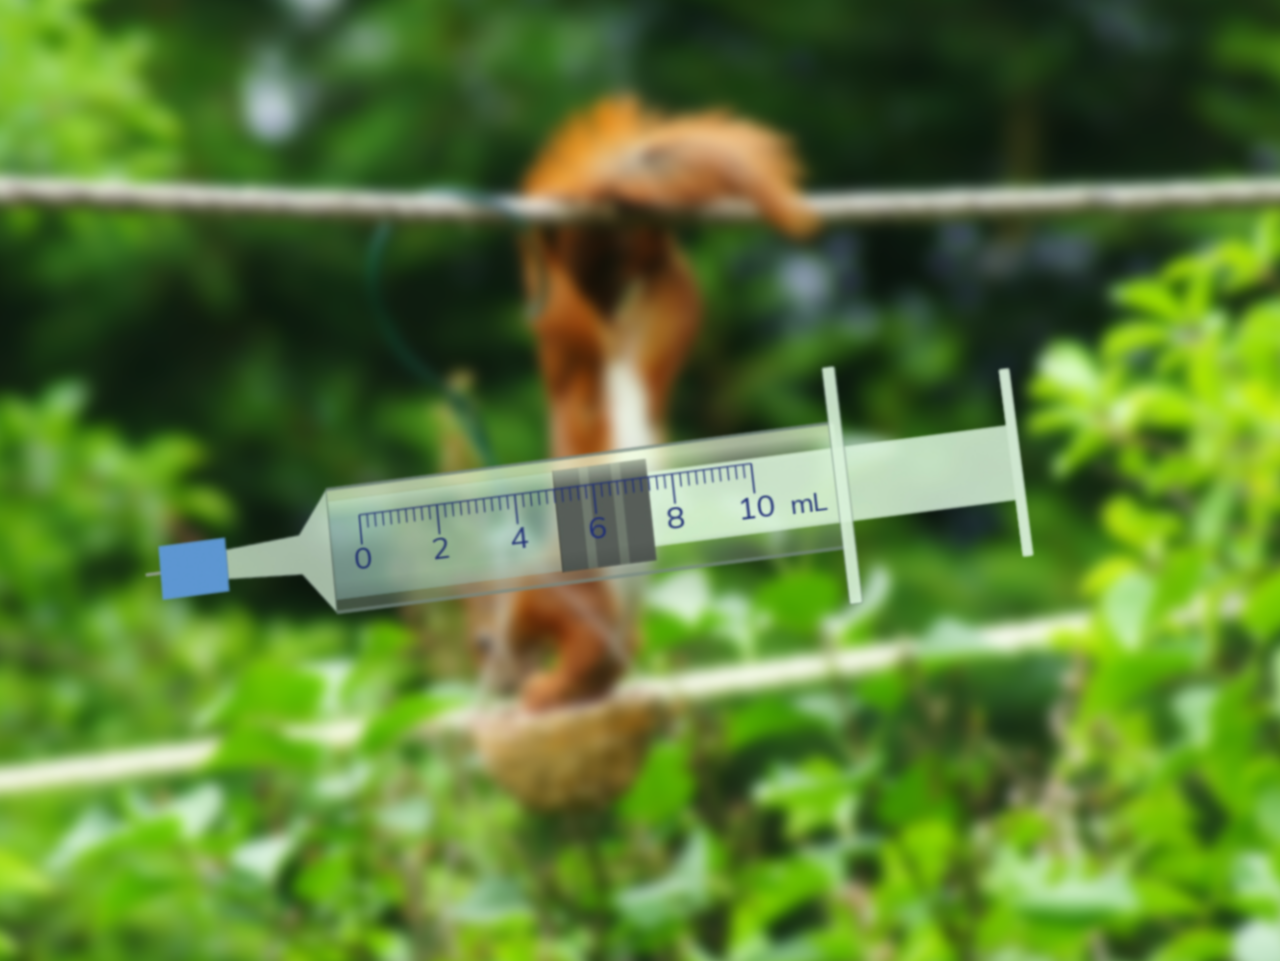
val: {"value": 5, "unit": "mL"}
